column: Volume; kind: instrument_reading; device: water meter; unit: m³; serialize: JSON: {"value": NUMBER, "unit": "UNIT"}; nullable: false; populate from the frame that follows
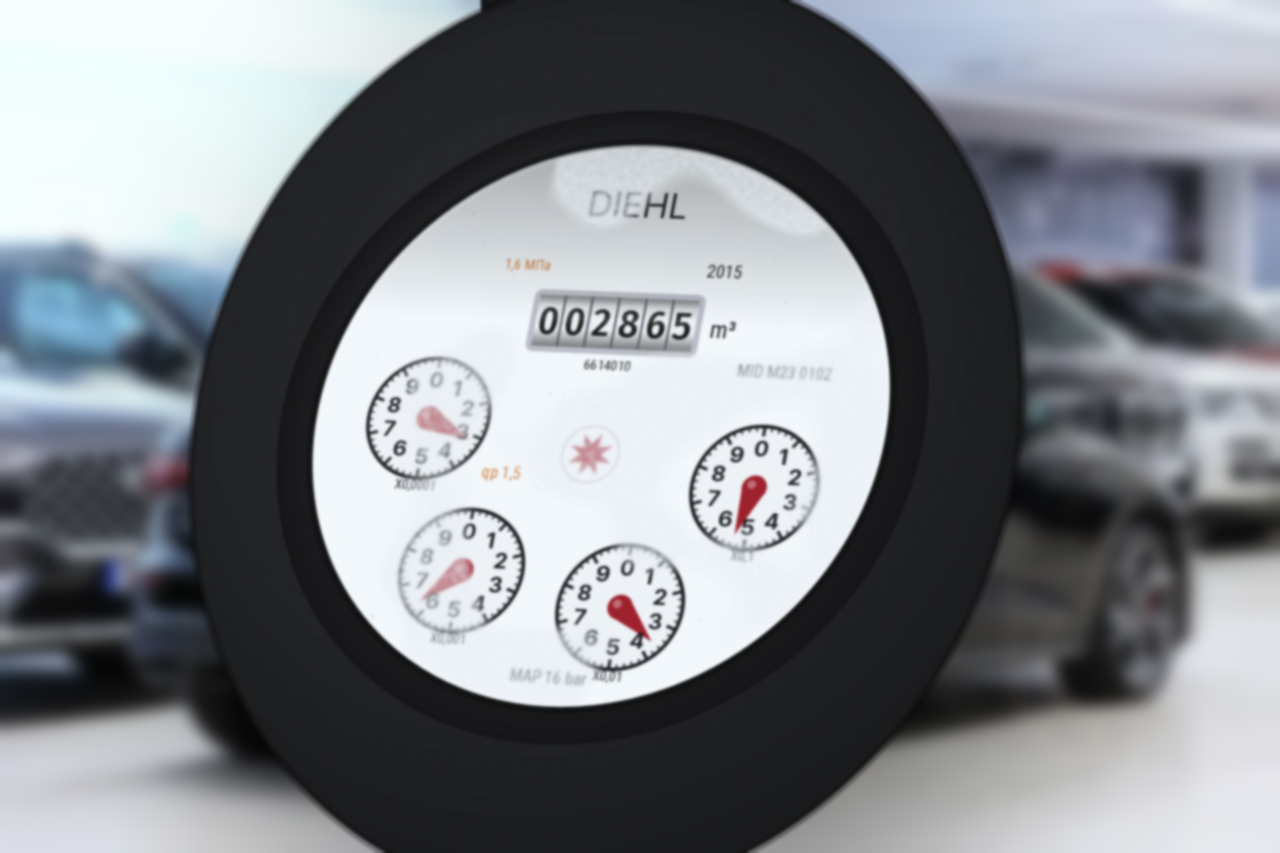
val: {"value": 2865.5363, "unit": "m³"}
